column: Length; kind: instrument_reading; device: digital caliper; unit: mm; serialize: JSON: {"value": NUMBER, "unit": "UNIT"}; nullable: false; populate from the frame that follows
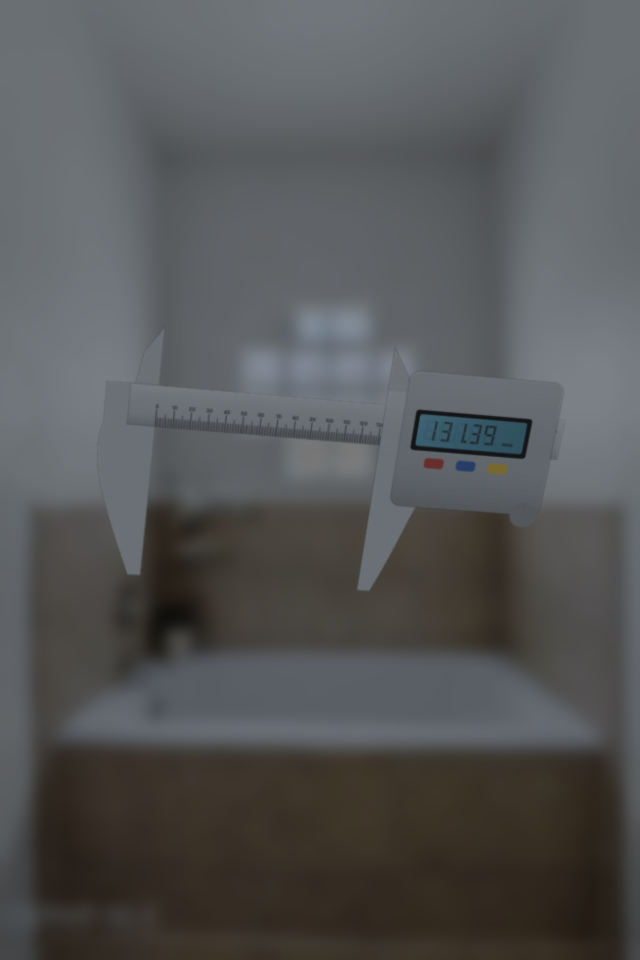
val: {"value": 131.39, "unit": "mm"}
